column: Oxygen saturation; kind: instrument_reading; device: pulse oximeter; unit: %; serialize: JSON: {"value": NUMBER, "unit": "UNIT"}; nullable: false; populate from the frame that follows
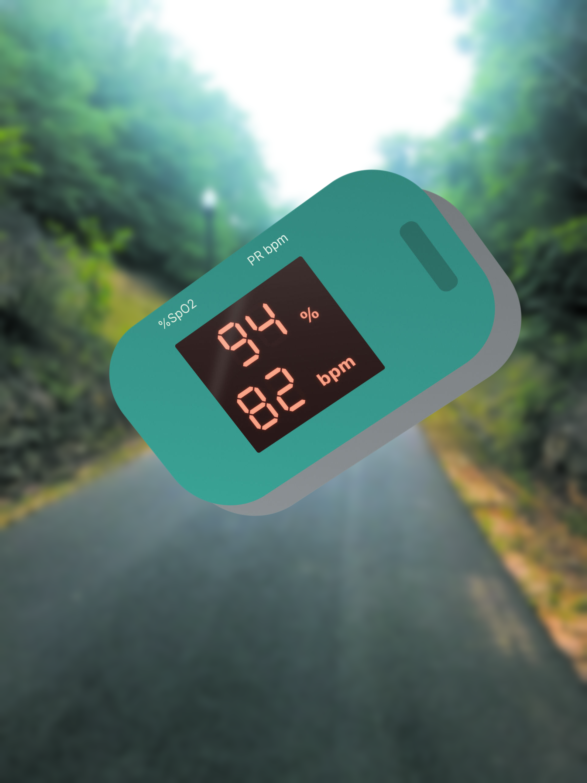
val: {"value": 94, "unit": "%"}
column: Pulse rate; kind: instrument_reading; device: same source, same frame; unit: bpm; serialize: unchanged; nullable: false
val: {"value": 82, "unit": "bpm"}
